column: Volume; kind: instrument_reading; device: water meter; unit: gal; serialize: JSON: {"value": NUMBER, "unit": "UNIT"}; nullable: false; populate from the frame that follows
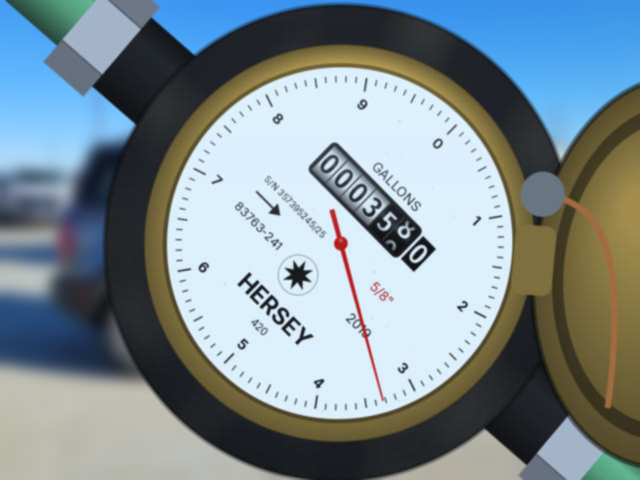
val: {"value": 3583.3, "unit": "gal"}
